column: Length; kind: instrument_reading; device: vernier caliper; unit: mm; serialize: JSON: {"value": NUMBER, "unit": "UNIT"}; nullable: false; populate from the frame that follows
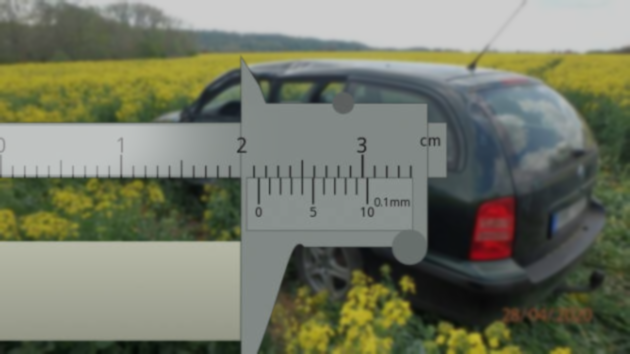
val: {"value": 21.4, "unit": "mm"}
